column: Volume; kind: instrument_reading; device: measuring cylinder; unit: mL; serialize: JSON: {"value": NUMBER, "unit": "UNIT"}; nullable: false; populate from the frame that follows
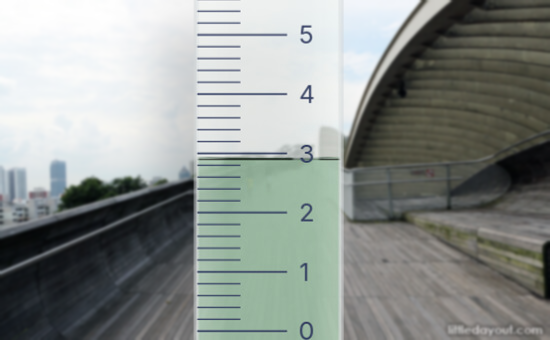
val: {"value": 2.9, "unit": "mL"}
